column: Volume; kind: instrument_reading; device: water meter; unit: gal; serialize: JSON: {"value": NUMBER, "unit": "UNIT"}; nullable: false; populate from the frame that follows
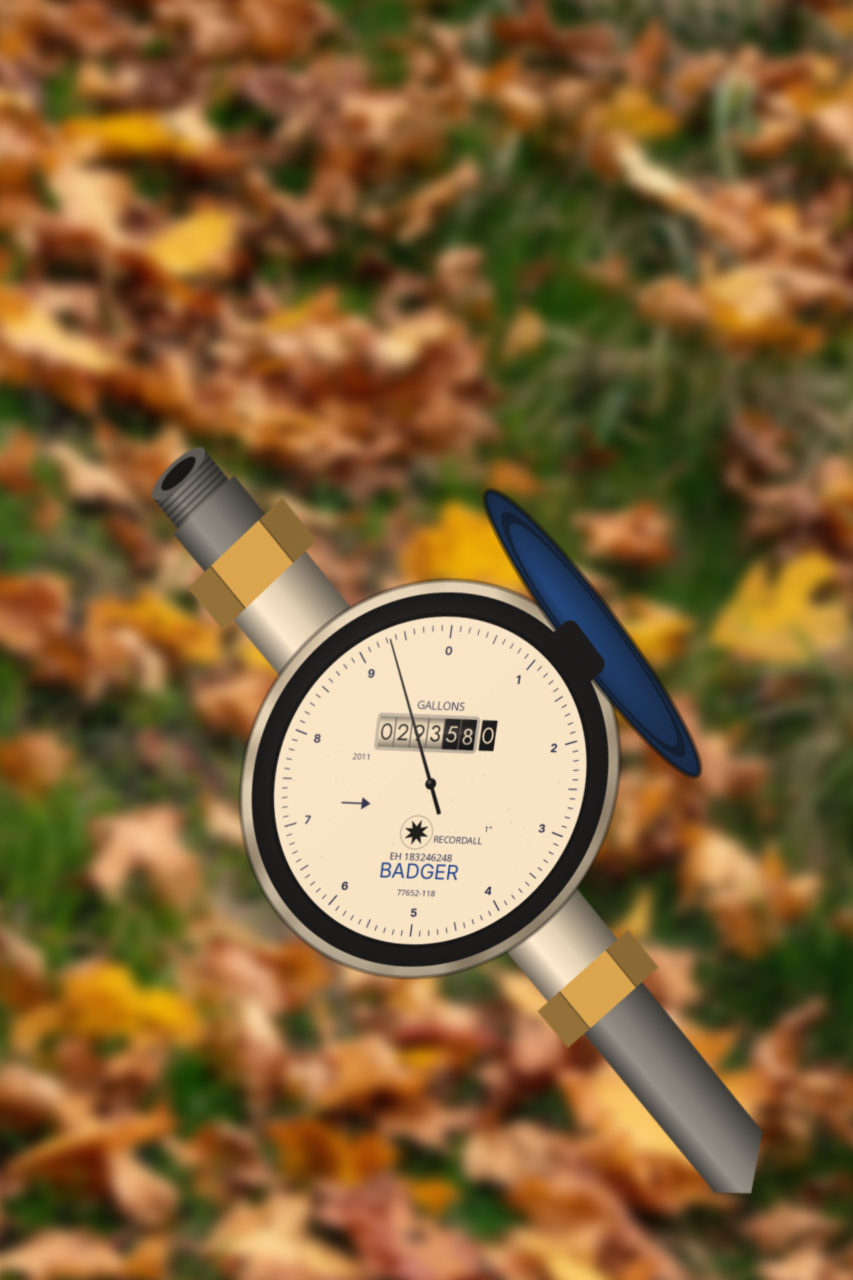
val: {"value": 293579.3, "unit": "gal"}
